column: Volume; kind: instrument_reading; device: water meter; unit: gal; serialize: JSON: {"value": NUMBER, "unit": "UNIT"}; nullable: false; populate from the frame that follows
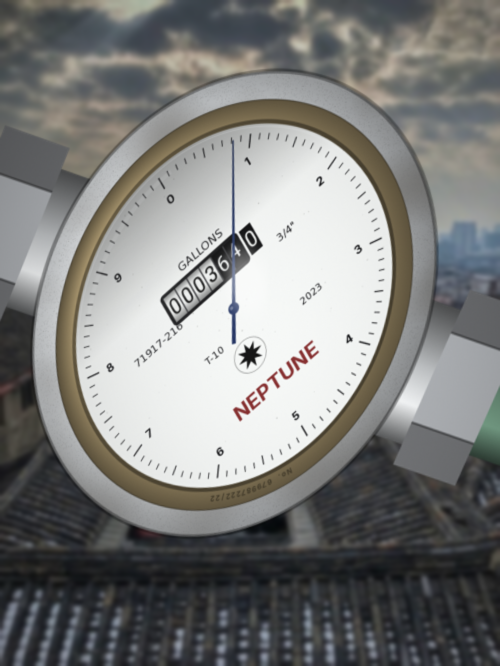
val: {"value": 3640.8, "unit": "gal"}
